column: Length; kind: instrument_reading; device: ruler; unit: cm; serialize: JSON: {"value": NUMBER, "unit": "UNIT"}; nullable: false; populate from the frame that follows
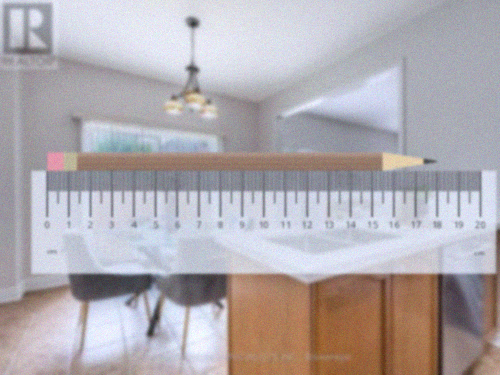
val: {"value": 18, "unit": "cm"}
